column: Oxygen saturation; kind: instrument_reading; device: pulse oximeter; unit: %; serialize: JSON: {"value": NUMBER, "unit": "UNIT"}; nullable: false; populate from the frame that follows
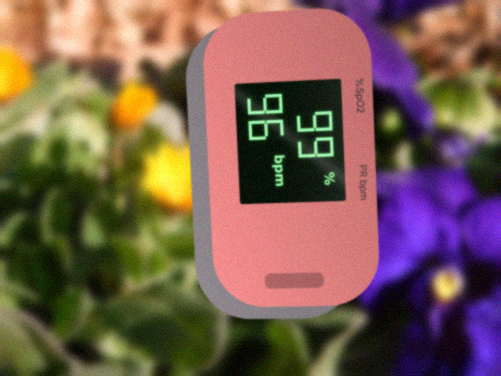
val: {"value": 99, "unit": "%"}
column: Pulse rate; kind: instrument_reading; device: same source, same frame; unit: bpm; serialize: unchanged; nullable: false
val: {"value": 96, "unit": "bpm"}
